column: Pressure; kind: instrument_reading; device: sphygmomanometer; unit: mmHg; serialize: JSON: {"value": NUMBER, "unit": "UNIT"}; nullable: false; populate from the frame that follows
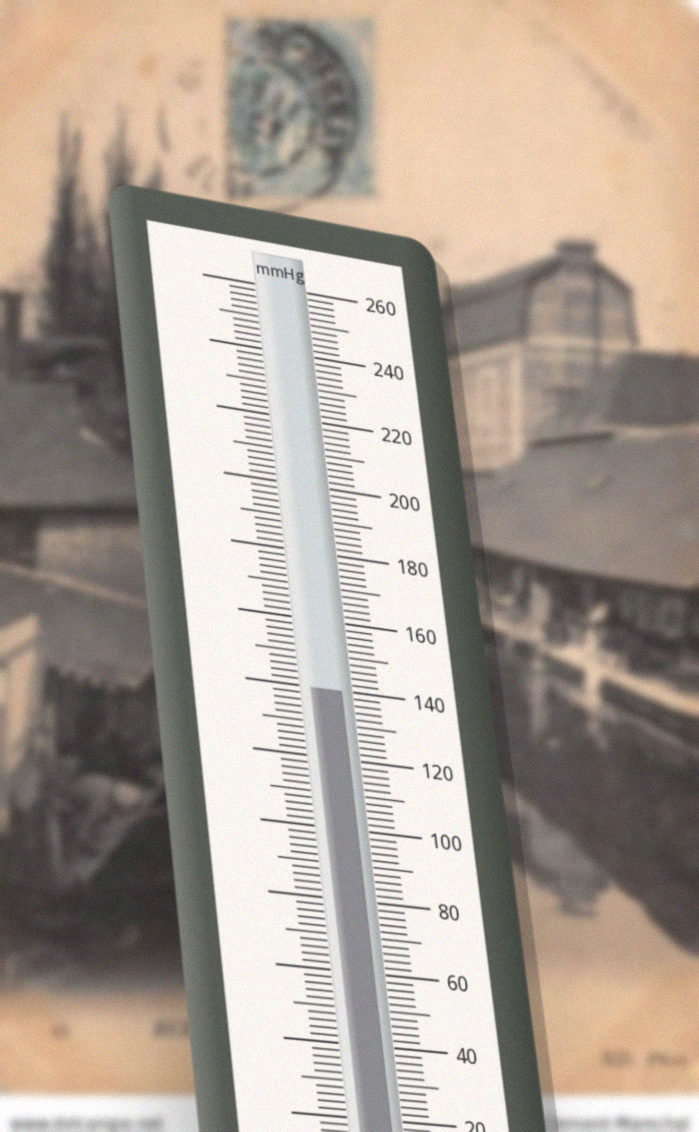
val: {"value": 140, "unit": "mmHg"}
